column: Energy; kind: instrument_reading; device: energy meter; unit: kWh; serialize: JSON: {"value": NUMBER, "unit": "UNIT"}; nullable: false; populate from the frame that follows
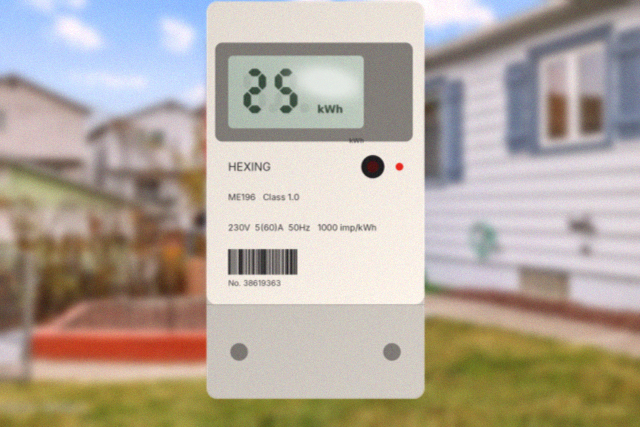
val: {"value": 25, "unit": "kWh"}
